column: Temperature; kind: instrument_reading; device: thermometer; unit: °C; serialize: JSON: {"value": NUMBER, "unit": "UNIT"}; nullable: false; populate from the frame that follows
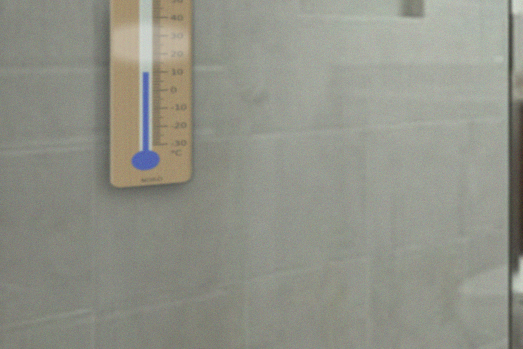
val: {"value": 10, "unit": "°C"}
